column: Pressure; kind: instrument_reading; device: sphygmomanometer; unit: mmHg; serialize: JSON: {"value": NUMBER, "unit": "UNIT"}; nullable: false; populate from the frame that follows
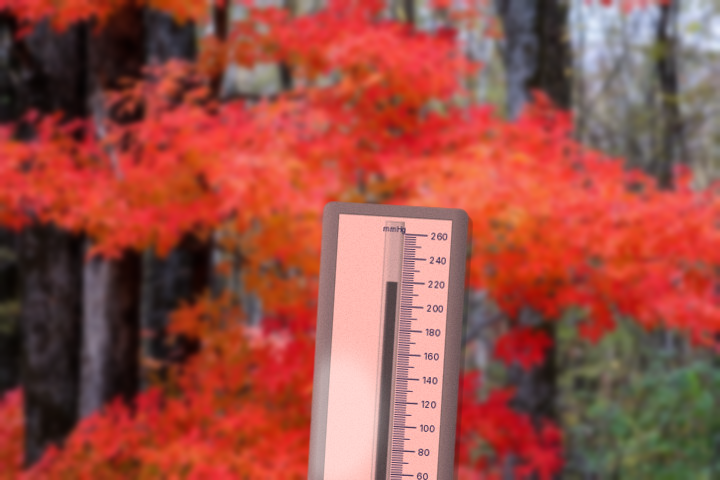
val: {"value": 220, "unit": "mmHg"}
